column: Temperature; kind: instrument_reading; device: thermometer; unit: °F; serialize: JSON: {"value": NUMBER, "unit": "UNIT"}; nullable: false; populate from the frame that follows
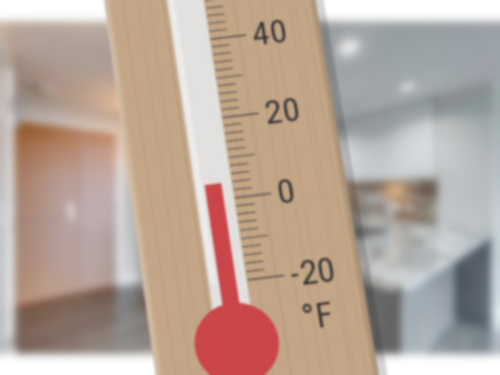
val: {"value": 4, "unit": "°F"}
